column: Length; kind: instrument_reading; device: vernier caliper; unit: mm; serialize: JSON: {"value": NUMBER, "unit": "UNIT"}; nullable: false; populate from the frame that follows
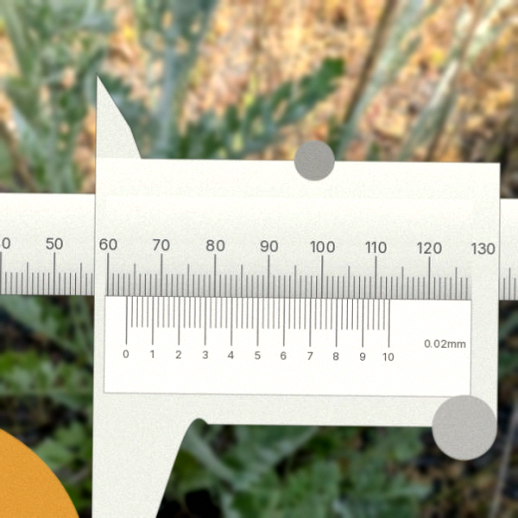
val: {"value": 63.6, "unit": "mm"}
